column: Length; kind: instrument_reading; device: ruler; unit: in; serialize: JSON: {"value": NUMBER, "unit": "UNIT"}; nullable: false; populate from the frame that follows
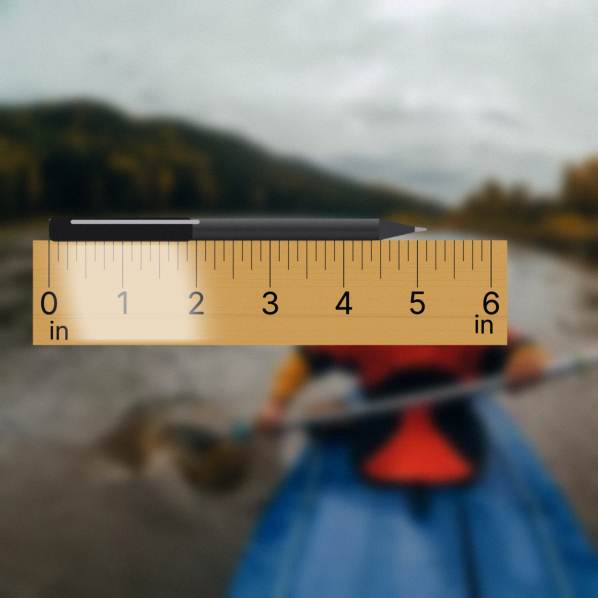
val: {"value": 5.125, "unit": "in"}
